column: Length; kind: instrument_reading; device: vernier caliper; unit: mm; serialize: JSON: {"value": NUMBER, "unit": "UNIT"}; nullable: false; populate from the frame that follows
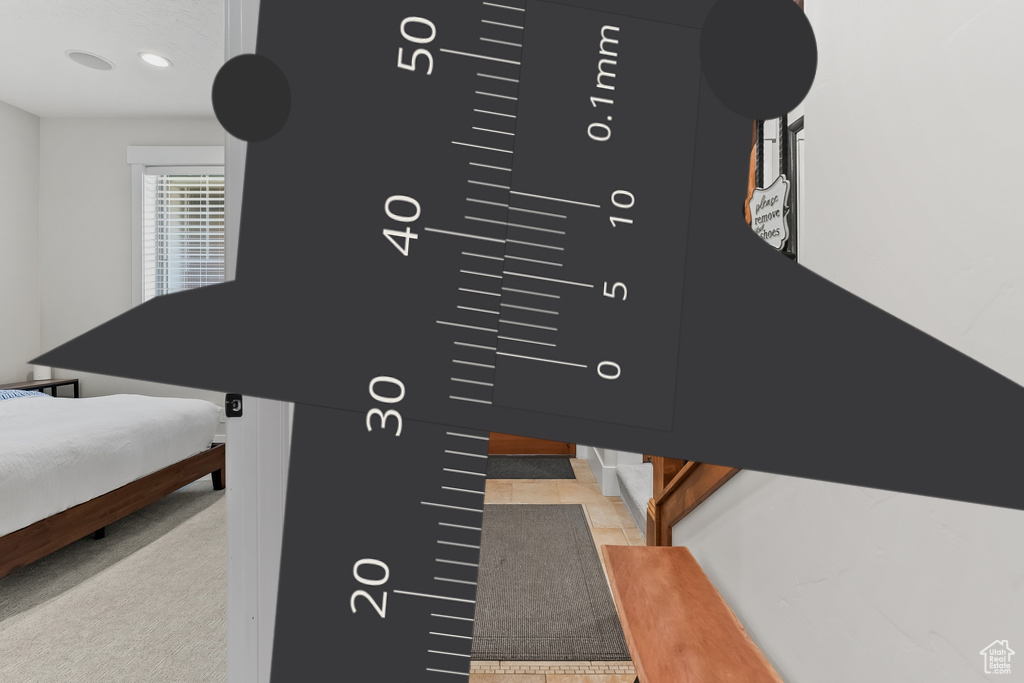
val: {"value": 33.8, "unit": "mm"}
